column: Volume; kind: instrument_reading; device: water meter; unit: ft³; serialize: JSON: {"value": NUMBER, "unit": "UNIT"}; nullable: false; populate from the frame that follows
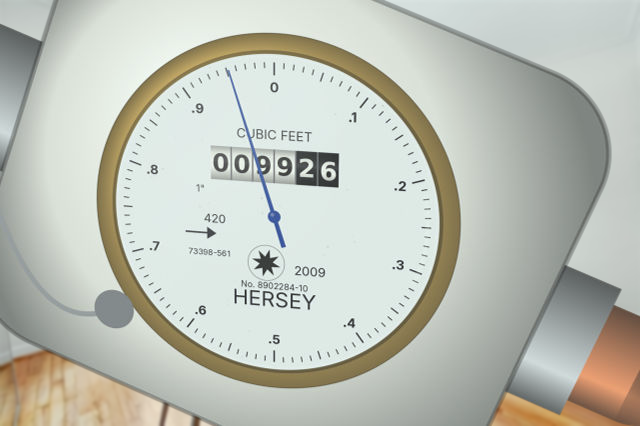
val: {"value": 9925.95, "unit": "ft³"}
